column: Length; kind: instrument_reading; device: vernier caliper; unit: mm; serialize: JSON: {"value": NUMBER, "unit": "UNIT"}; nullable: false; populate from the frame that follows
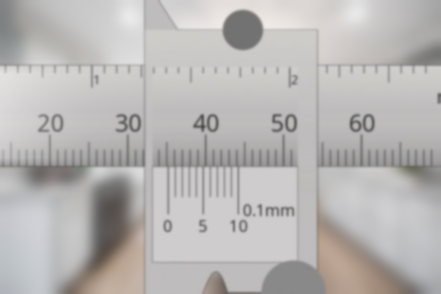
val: {"value": 35.2, "unit": "mm"}
